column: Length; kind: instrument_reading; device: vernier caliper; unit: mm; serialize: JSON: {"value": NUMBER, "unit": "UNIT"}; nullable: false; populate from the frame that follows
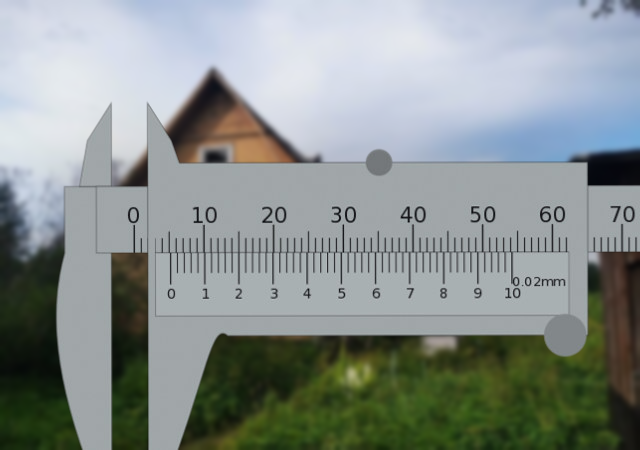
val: {"value": 5.2, "unit": "mm"}
